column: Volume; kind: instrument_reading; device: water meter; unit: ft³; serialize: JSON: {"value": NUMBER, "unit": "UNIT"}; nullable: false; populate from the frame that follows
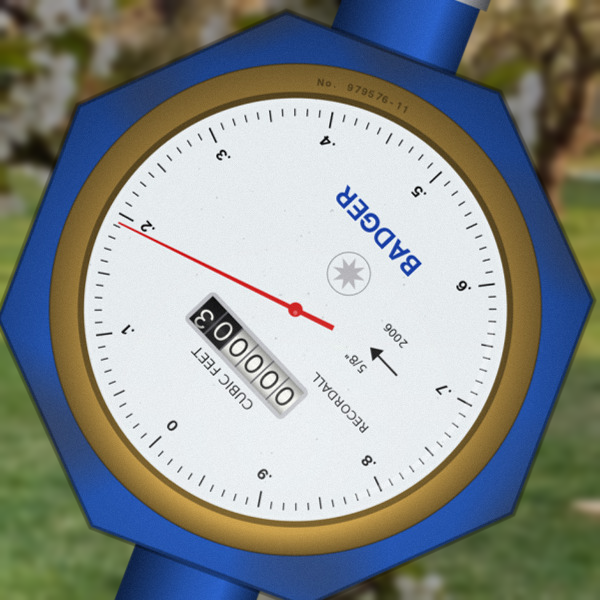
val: {"value": 3.19, "unit": "ft³"}
